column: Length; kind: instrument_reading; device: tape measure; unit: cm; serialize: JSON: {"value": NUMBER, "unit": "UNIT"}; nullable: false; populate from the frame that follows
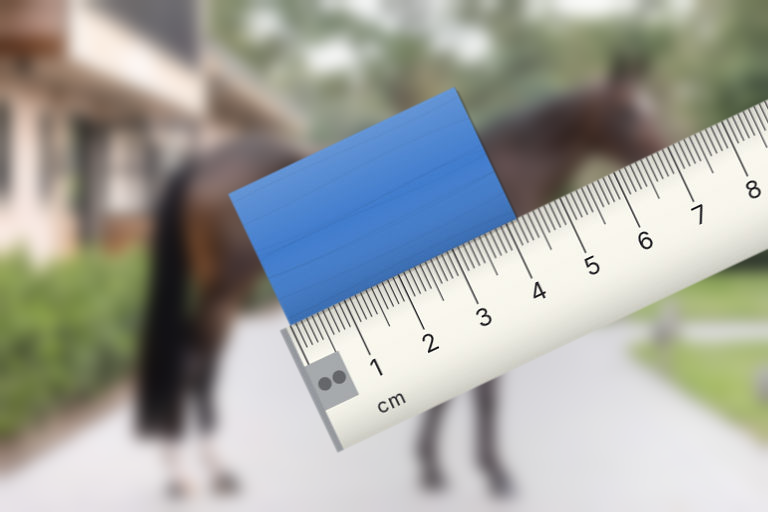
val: {"value": 4.2, "unit": "cm"}
